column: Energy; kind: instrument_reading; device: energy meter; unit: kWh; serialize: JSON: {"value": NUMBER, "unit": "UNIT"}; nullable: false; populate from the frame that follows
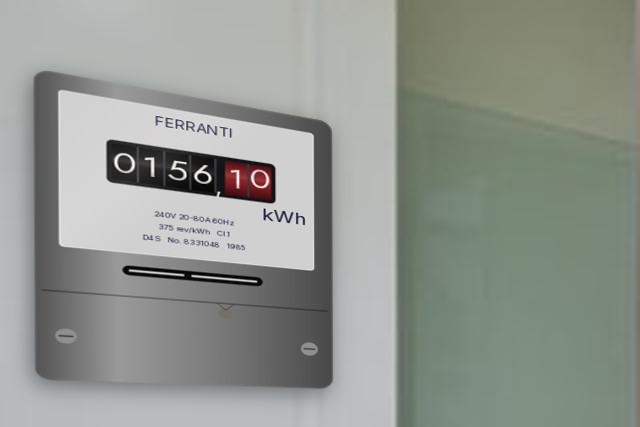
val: {"value": 156.10, "unit": "kWh"}
